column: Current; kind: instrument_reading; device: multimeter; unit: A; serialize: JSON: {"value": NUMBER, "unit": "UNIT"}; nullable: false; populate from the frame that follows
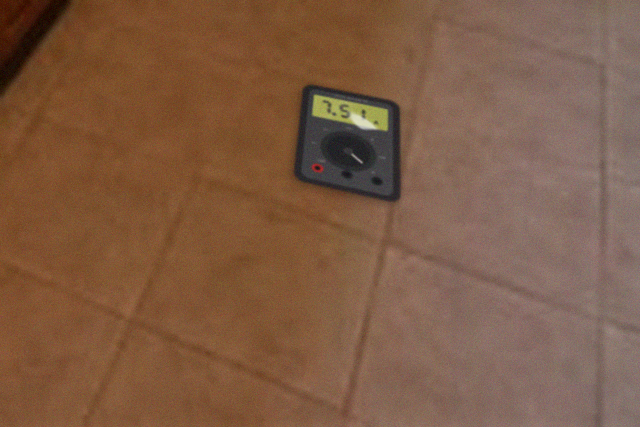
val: {"value": 7.51, "unit": "A"}
